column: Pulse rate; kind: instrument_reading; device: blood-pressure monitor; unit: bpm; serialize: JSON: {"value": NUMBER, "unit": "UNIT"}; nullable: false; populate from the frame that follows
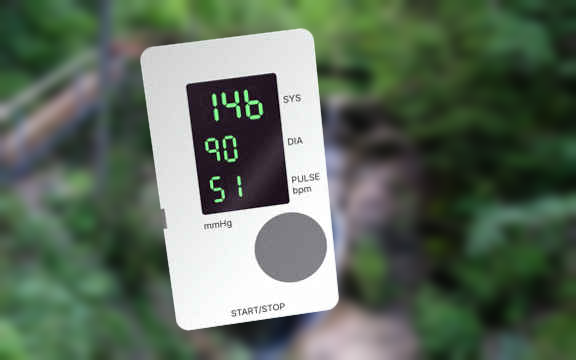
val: {"value": 51, "unit": "bpm"}
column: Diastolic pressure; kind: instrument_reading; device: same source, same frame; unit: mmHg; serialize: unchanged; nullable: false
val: {"value": 90, "unit": "mmHg"}
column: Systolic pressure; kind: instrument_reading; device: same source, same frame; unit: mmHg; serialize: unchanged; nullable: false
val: {"value": 146, "unit": "mmHg"}
